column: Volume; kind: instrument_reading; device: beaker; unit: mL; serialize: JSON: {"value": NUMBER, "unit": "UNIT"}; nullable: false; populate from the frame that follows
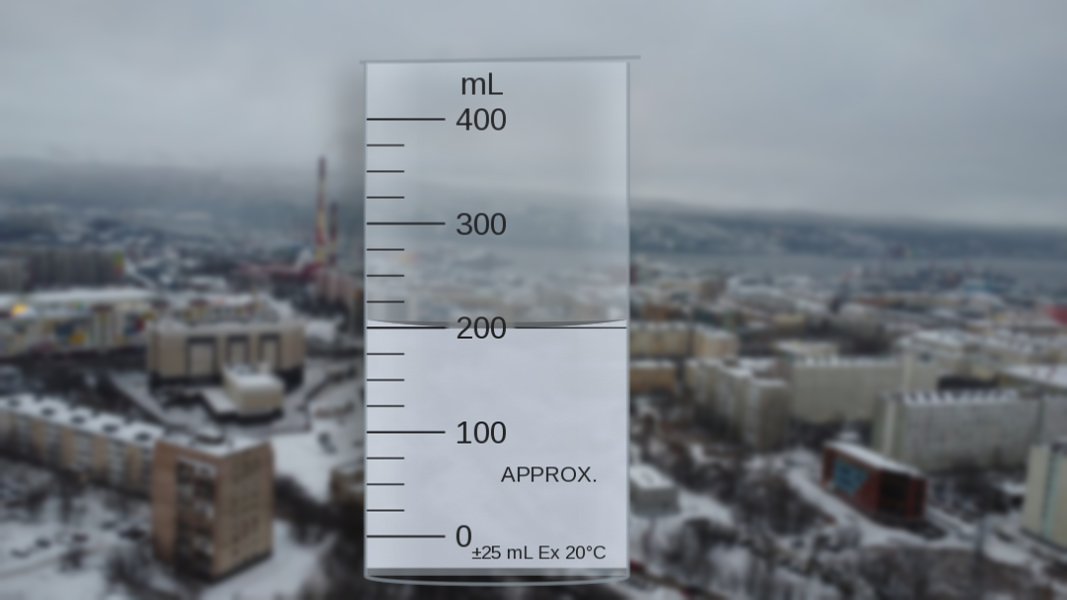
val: {"value": 200, "unit": "mL"}
